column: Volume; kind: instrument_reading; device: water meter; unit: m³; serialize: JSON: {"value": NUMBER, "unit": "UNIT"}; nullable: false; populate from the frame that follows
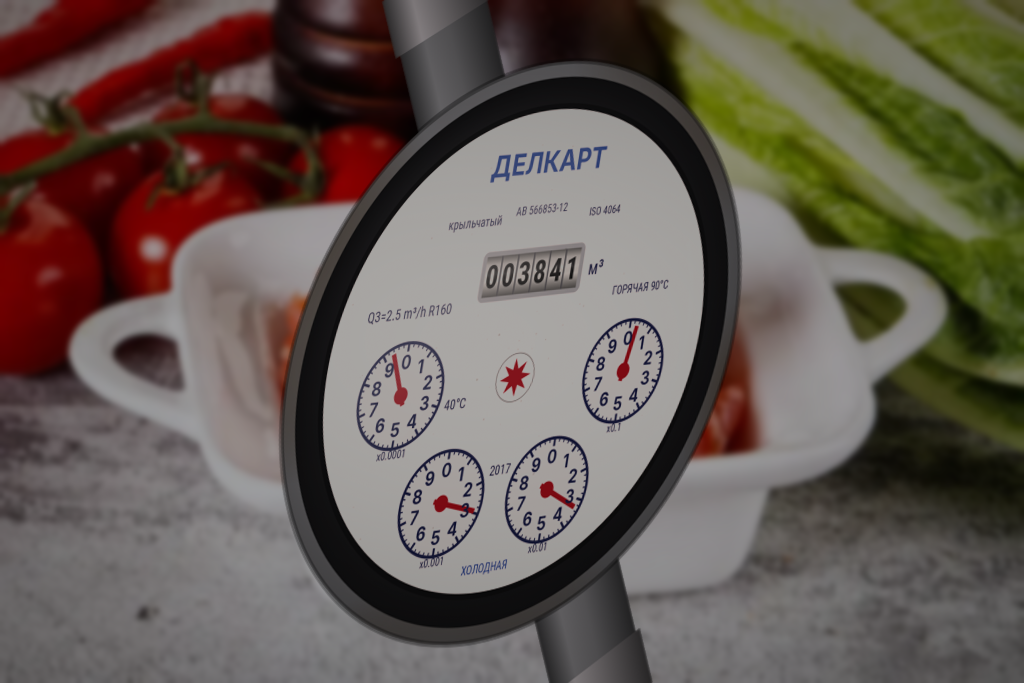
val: {"value": 3841.0329, "unit": "m³"}
